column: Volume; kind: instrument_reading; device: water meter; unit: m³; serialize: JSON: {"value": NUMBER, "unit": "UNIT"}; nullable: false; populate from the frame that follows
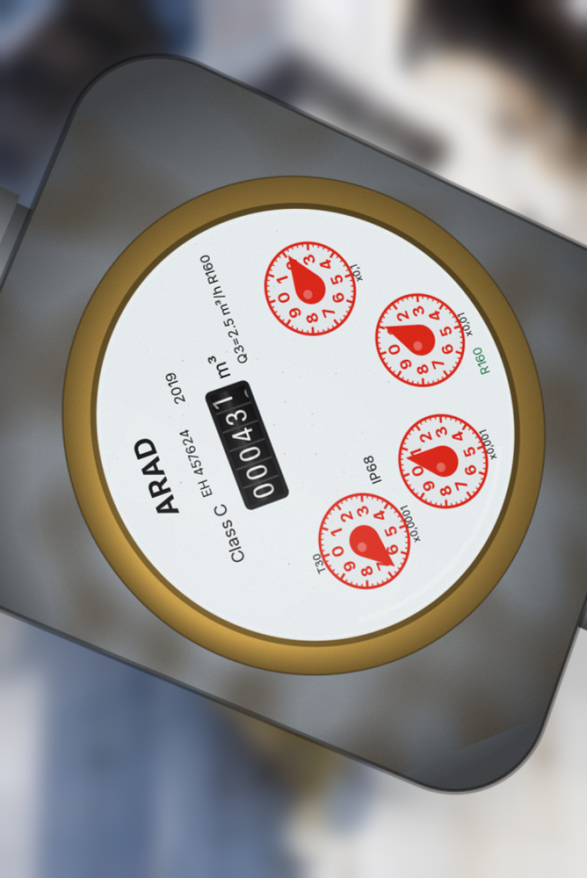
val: {"value": 431.2106, "unit": "m³"}
